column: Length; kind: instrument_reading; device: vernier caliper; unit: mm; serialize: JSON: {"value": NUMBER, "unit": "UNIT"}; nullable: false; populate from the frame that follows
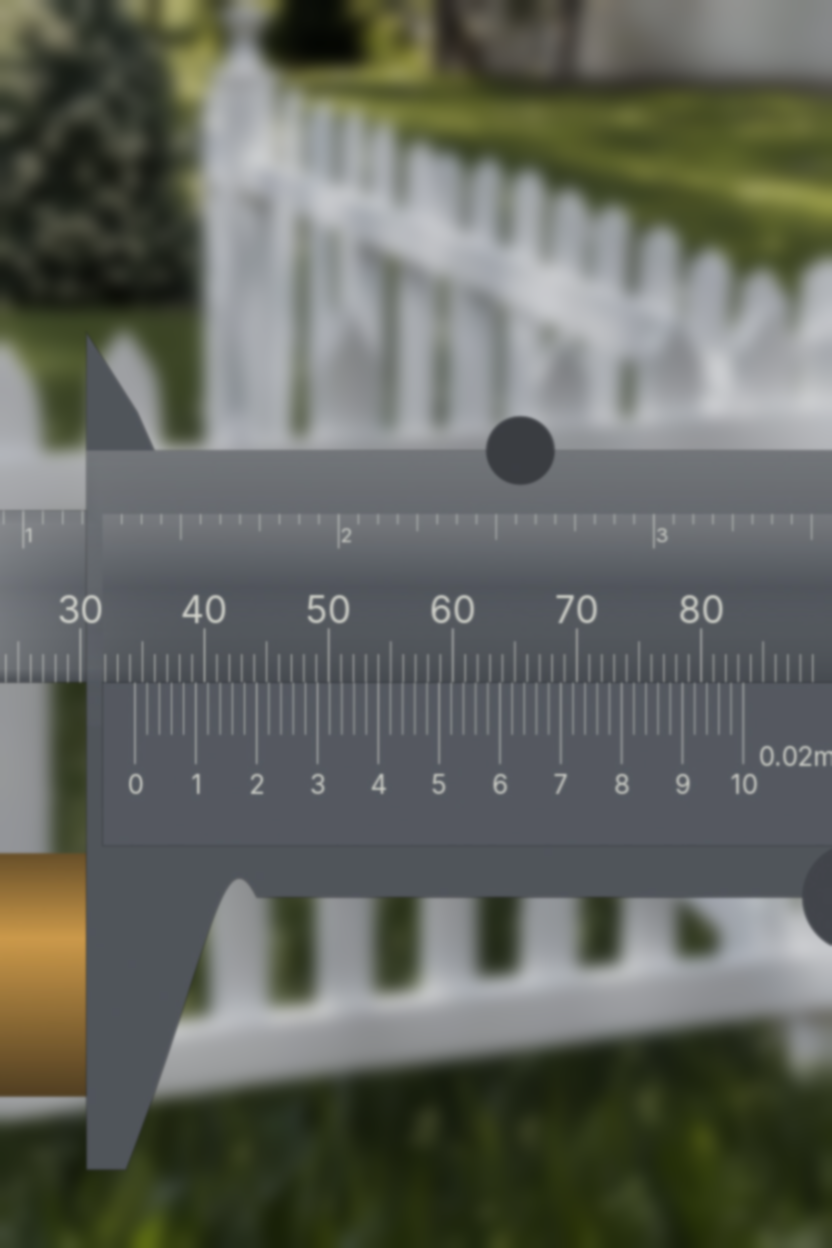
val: {"value": 34.4, "unit": "mm"}
